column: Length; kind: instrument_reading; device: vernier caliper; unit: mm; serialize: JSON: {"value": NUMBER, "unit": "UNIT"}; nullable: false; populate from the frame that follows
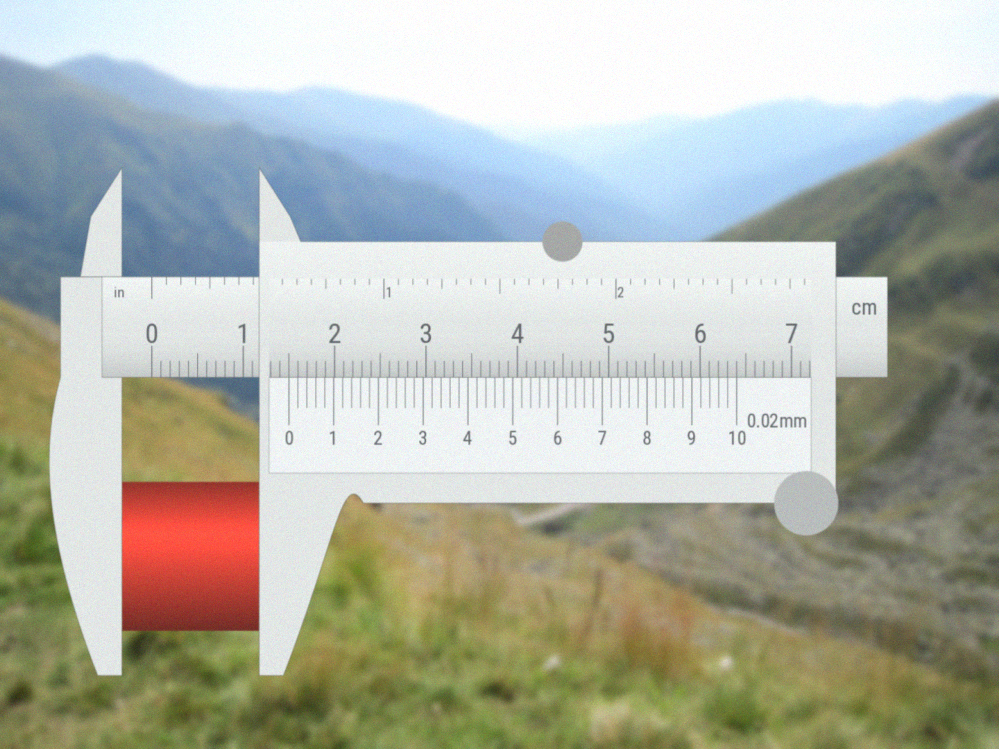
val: {"value": 15.0, "unit": "mm"}
